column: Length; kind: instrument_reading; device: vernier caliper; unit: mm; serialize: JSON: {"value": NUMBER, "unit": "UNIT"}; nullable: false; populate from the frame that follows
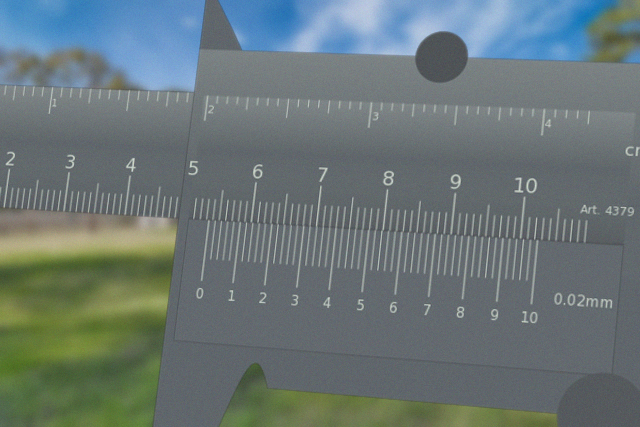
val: {"value": 53.4, "unit": "mm"}
